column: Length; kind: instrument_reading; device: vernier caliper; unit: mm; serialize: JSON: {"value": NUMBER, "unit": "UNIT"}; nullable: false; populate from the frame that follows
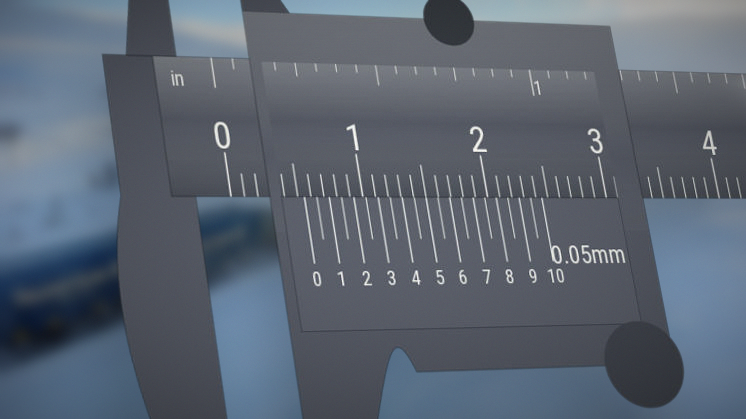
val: {"value": 5.5, "unit": "mm"}
